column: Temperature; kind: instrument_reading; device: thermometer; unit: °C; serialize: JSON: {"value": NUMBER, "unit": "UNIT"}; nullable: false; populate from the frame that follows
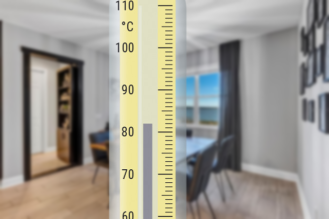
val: {"value": 82, "unit": "°C"}
